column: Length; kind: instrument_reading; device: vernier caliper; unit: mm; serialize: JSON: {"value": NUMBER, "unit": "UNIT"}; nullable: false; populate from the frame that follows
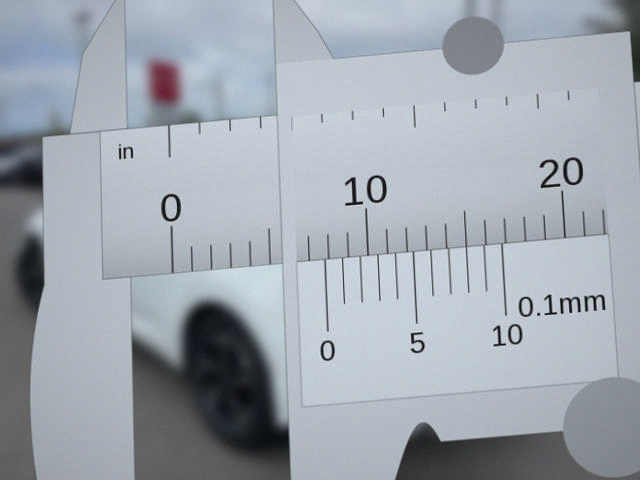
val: {"value": 7.8, "unit": "mm"}
